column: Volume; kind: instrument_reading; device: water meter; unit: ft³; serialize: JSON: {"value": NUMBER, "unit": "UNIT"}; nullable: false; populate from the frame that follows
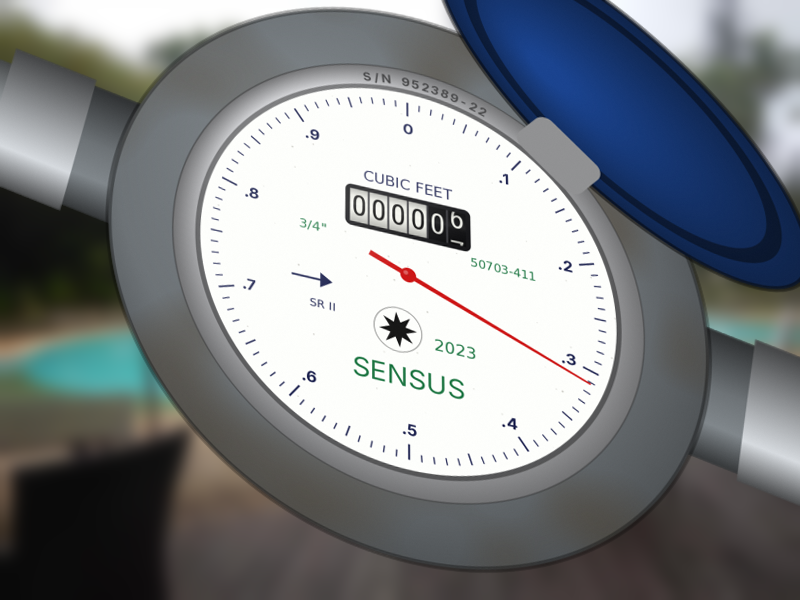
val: {"value": 6.31, "unit": "ft³"}
